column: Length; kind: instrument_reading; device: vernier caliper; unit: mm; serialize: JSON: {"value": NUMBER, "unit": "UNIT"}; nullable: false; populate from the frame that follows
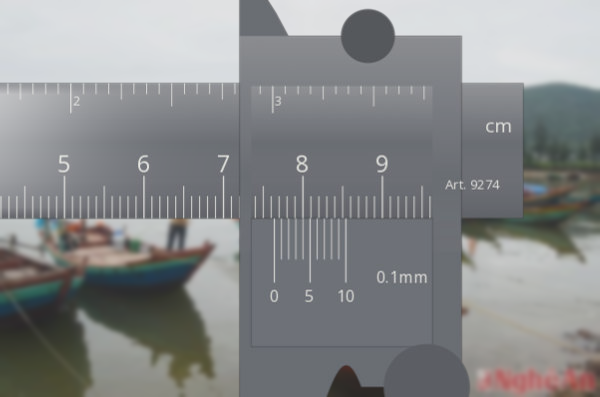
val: {"value": 76.4, "unit": "mm"}
